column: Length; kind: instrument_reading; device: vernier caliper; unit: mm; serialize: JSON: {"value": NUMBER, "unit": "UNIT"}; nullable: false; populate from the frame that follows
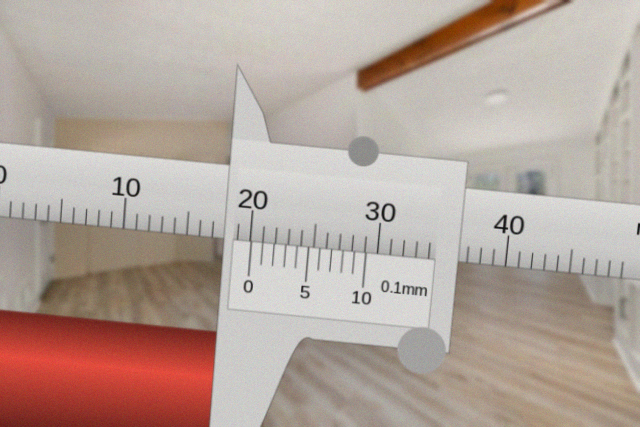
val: {"value": 20.1, "unit": "mm"}
